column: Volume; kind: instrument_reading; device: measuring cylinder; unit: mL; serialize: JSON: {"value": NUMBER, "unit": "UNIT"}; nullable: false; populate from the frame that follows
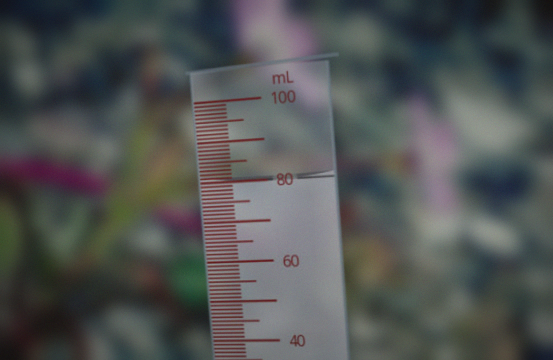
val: {"value": 80, "unit": "mL"}
